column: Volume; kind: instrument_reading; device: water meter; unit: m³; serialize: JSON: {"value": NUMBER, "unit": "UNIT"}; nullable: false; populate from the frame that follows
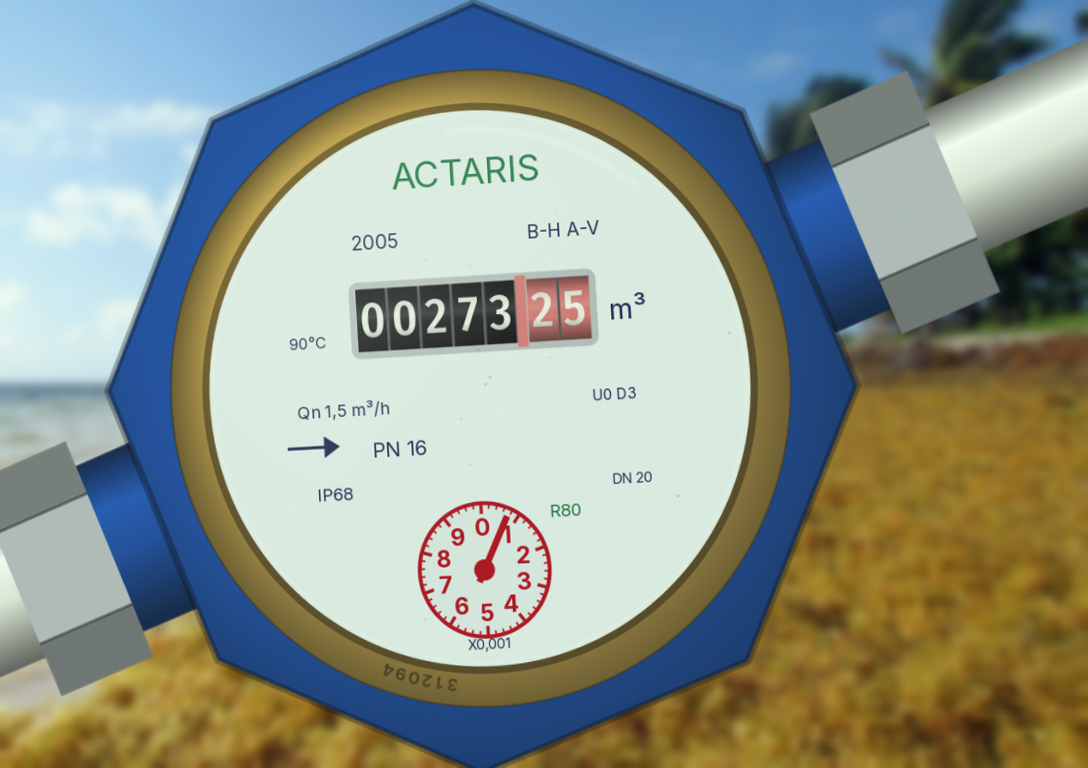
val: {"value": 273.250, "unit": "m³"}
